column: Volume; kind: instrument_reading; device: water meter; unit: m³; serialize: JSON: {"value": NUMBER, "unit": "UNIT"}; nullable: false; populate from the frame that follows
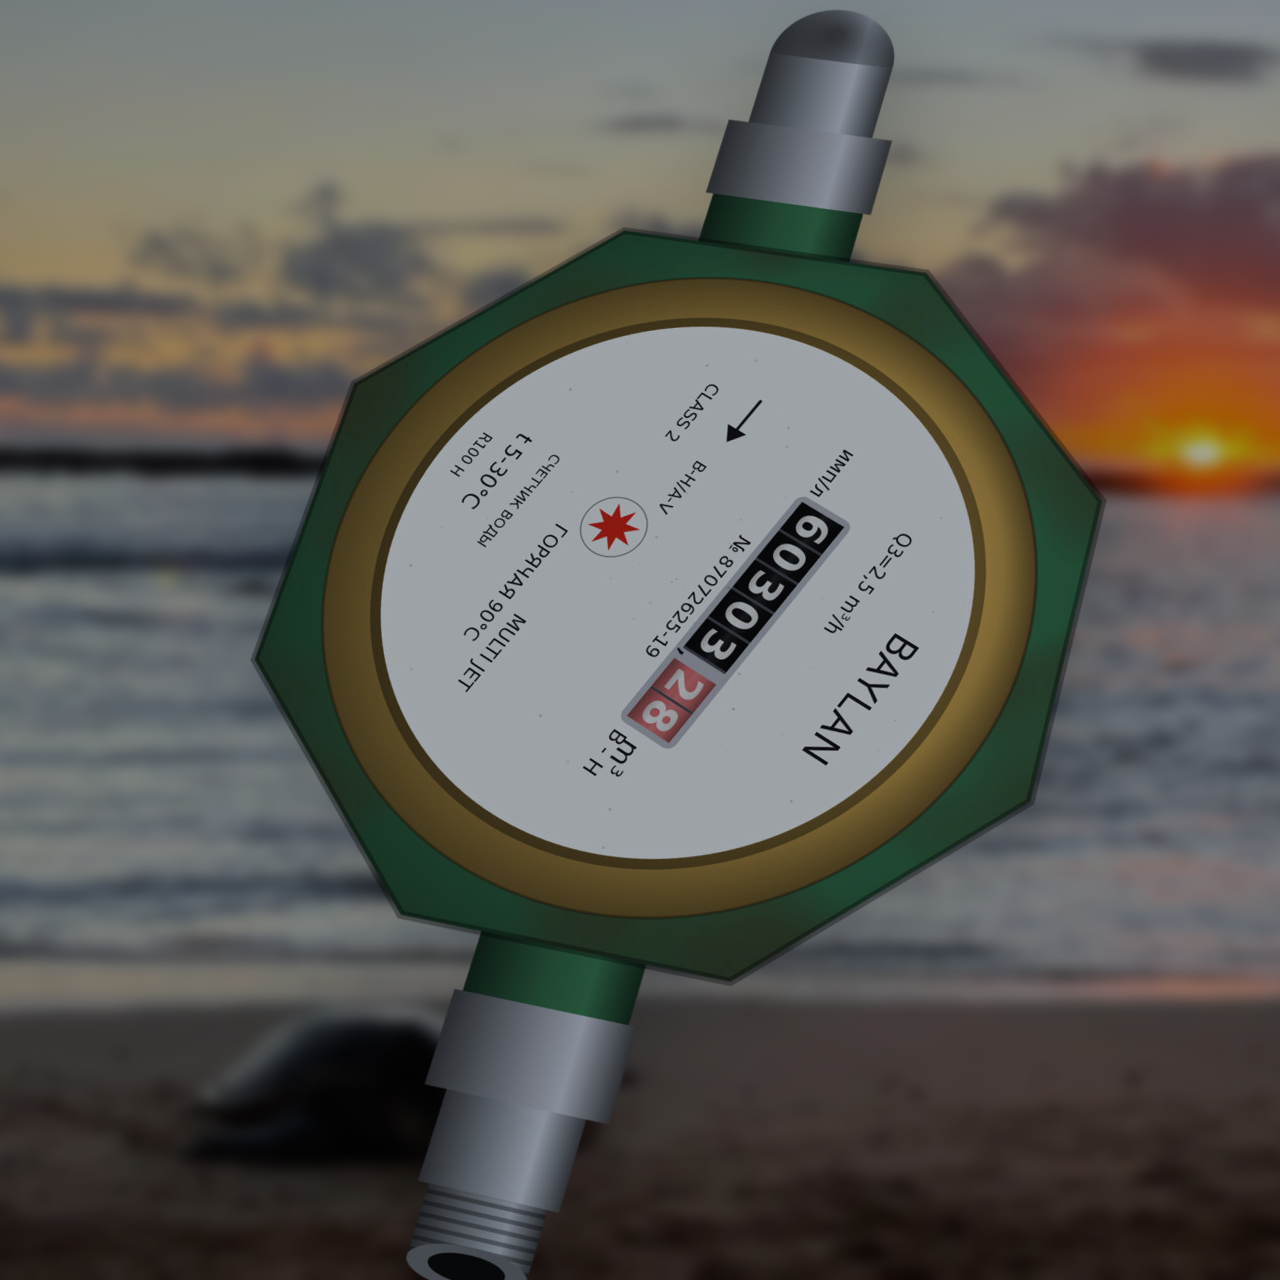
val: {"value": 60303.28, "unit": "m³"}
